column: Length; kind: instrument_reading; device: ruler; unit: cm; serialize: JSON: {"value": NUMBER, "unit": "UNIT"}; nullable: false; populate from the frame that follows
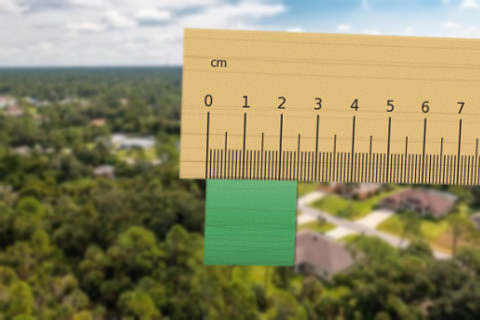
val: {"value": 2.5, "unit": "cm"}
